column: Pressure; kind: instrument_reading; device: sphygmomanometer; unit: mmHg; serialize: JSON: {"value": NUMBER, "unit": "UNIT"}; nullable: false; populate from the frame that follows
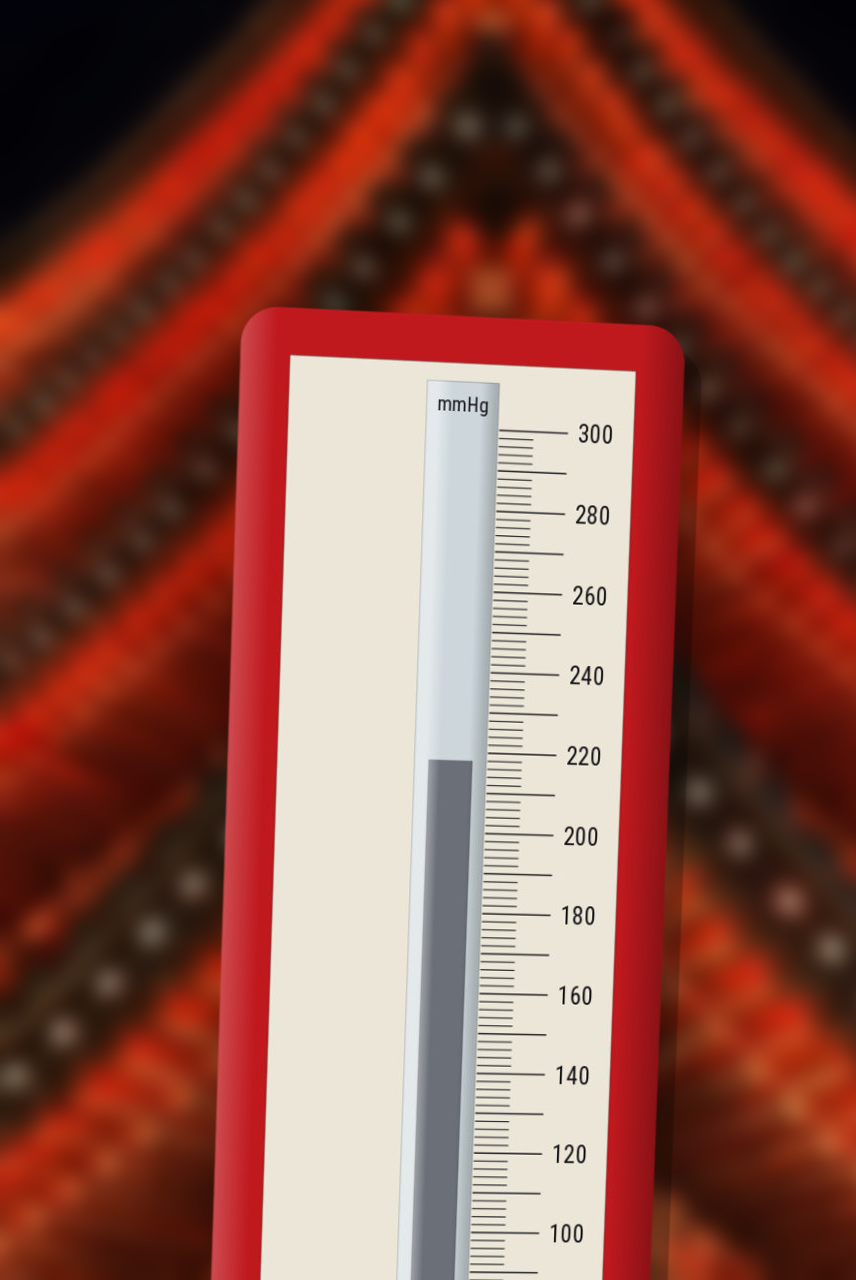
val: {"value": 218, "unit": "mmHg"}
